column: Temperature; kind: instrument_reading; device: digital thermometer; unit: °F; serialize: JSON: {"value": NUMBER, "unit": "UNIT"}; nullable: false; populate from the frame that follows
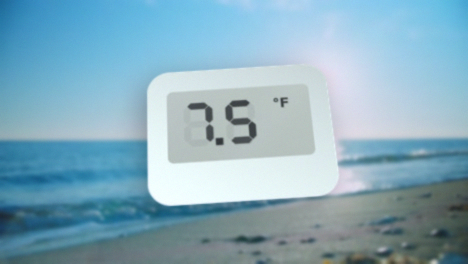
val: {"value": 7.5, "unit": "°F"}
